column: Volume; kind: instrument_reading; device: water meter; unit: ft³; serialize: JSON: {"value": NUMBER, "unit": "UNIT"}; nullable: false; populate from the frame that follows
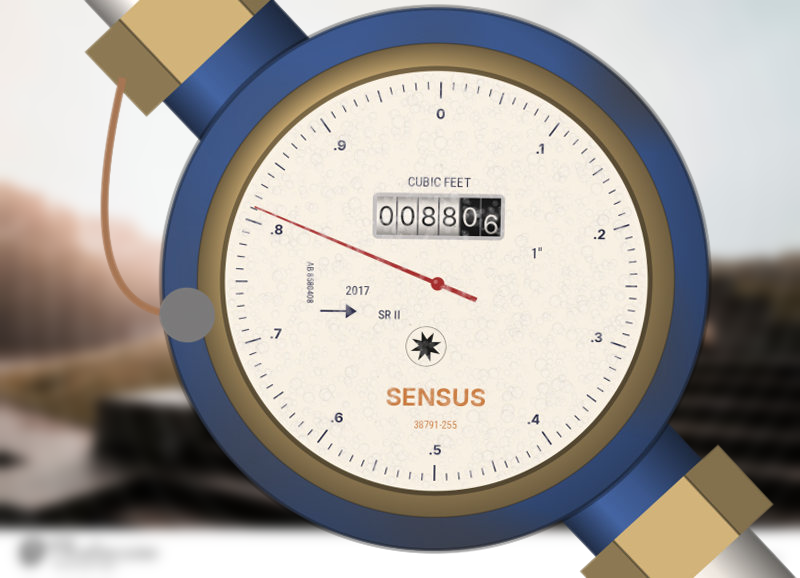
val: {"value": 8805.81, "unit": "ft³"}
